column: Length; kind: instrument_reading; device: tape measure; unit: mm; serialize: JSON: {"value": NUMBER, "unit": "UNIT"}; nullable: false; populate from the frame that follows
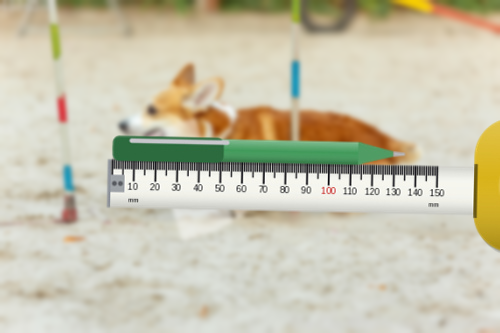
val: {"value": 135, "unit": "mm"}
